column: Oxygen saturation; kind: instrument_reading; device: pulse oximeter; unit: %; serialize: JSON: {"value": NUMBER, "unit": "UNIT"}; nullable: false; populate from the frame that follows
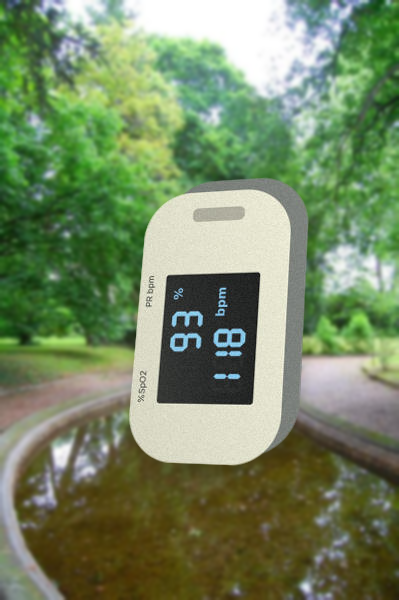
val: {"value": 93, "unit": "%"}
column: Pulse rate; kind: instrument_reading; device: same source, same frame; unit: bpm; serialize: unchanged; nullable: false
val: {"value": 118, "unit": "bpm"}
